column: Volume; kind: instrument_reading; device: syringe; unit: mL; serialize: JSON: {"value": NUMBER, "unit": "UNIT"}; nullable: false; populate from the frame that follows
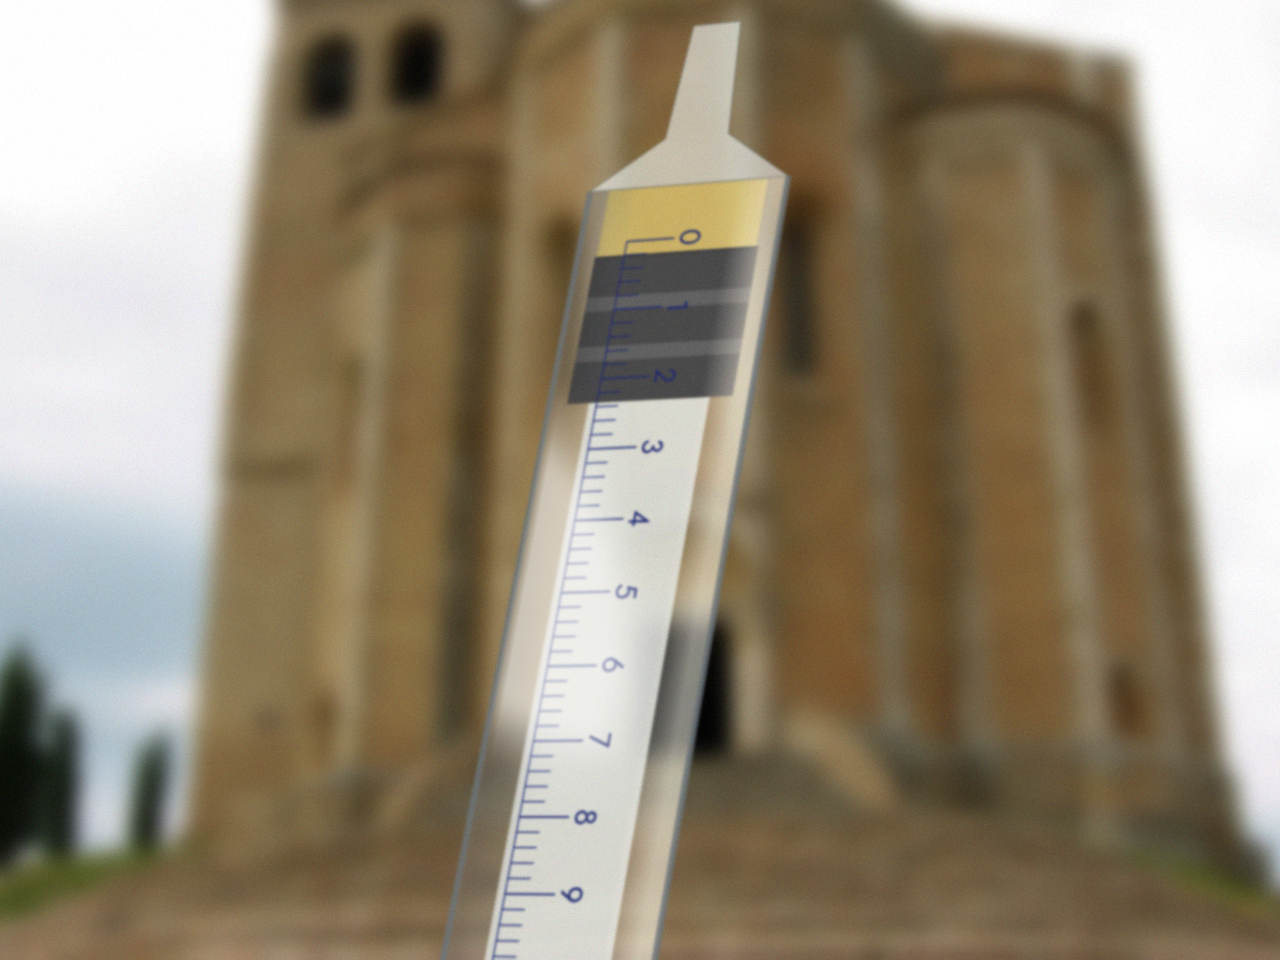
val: {"value": 0.2, "unit": "mL"}
